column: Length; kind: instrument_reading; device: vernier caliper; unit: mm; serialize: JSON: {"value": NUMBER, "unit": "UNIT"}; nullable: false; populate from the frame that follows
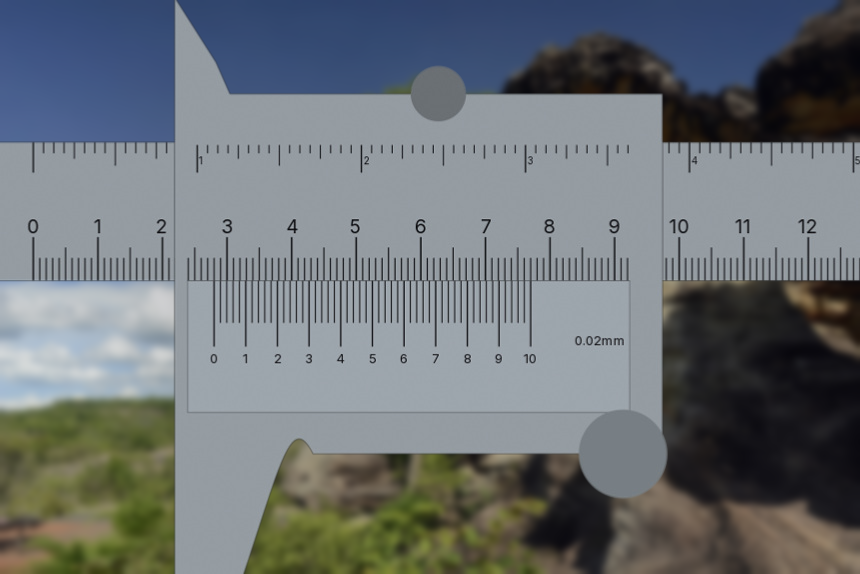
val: {"value": 28.0, "unit": "mm"}
